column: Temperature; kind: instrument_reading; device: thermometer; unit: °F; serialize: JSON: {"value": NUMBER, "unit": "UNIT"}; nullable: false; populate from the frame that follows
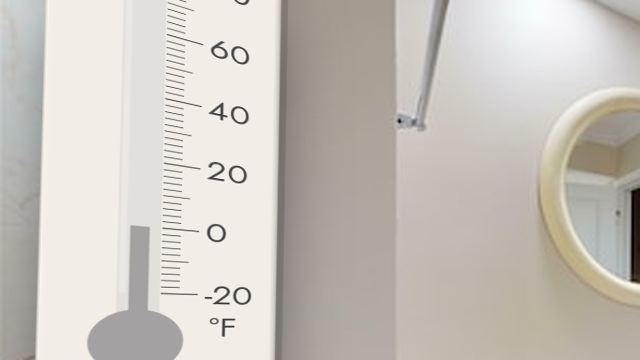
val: {"value": 0, "unit": "°F"}
